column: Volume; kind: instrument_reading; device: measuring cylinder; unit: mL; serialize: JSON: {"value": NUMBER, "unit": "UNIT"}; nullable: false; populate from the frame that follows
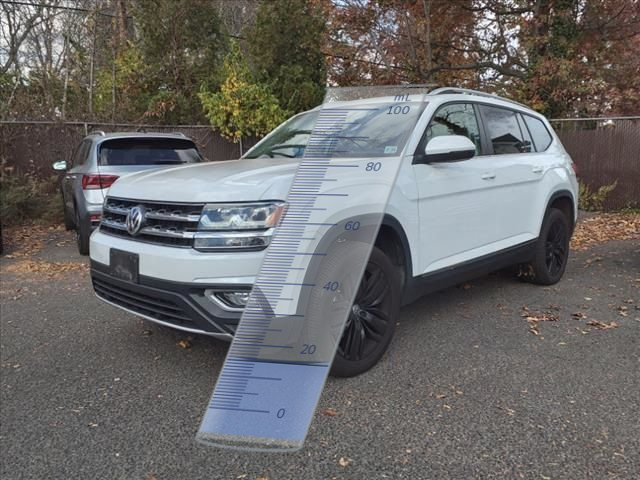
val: {"value": 15, "unit": "mL"}
